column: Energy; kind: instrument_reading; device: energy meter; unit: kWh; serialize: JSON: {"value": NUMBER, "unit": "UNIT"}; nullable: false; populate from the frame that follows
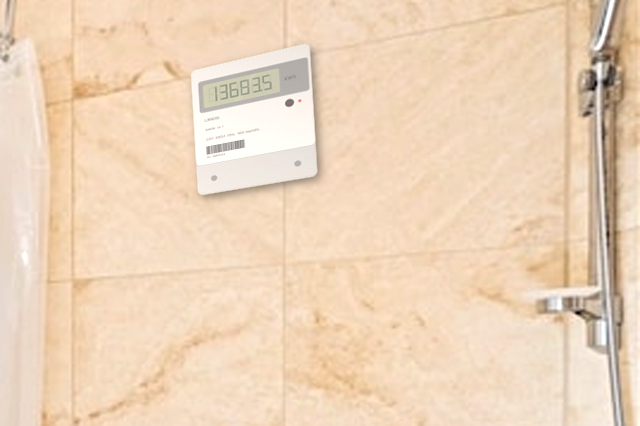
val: {"value": 13683.5, "unit": "kWh"}
